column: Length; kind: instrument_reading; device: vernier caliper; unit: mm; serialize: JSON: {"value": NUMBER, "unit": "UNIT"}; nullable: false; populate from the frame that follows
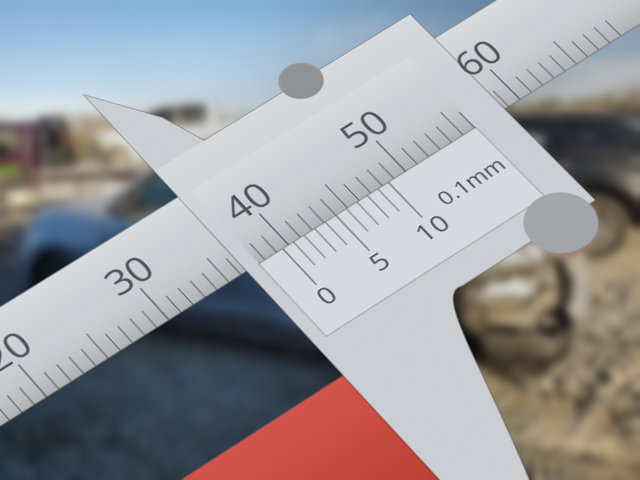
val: {"value": 39.5, "unit": "mm"}
